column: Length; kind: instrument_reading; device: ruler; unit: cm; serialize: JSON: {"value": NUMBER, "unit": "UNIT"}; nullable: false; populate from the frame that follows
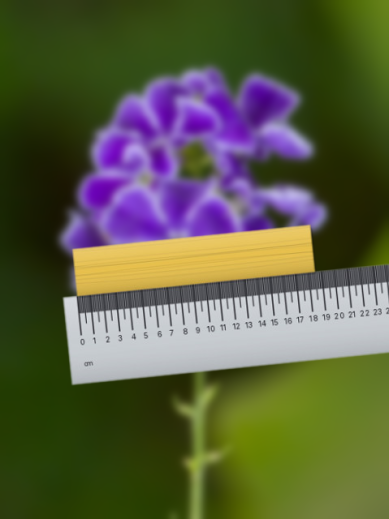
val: {"value": 18.5, "unit": "cm"}
